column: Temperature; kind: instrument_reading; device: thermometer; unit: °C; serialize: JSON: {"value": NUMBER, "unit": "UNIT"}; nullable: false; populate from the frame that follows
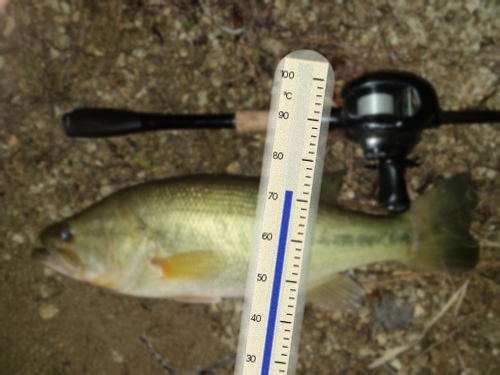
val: {"value": 72, "unit": "°C"}
